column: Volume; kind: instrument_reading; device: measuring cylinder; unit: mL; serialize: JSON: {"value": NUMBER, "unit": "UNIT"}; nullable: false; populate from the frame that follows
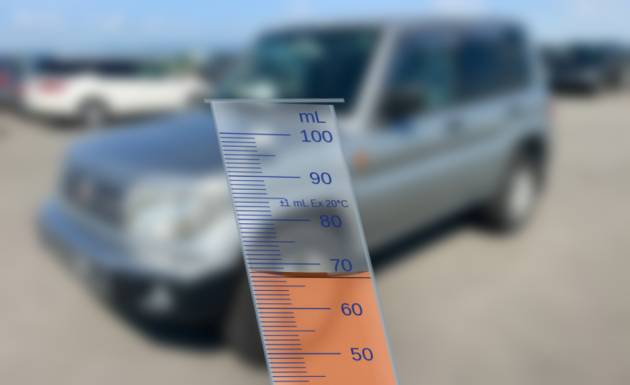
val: {"value": 67, "unit": "mL"}
